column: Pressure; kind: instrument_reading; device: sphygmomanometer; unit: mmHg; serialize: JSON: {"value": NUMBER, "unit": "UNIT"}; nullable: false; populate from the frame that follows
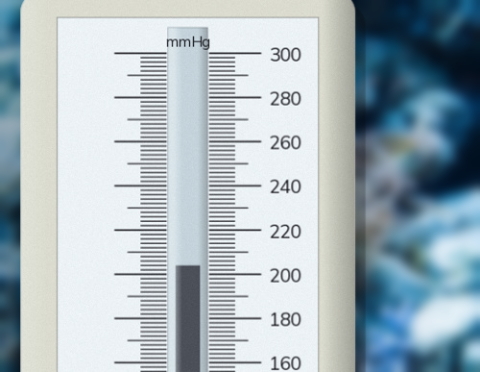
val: {"value": 204, "unit": "mmHg"}
